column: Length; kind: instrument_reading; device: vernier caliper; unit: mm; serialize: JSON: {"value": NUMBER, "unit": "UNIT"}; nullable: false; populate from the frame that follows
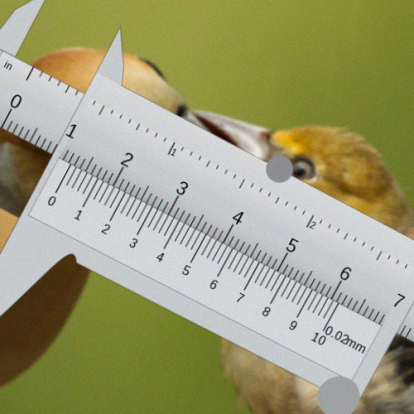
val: {"value": 12.4, "unit": "mm"}
